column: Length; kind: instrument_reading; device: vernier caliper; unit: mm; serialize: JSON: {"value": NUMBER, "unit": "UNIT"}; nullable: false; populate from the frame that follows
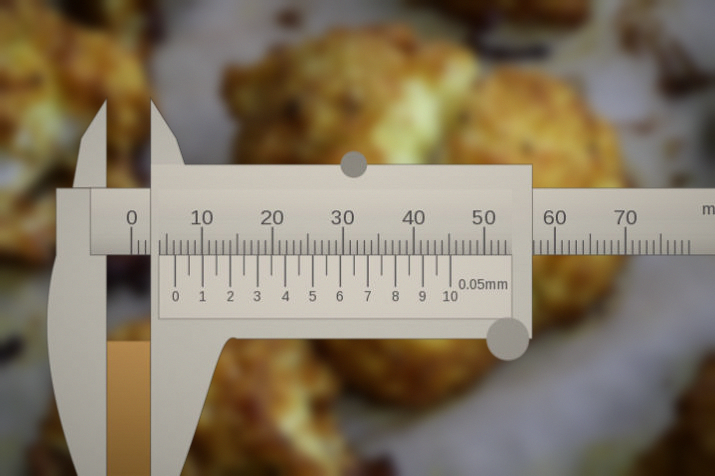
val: {"value": 6.2, "unit": "mm"}
